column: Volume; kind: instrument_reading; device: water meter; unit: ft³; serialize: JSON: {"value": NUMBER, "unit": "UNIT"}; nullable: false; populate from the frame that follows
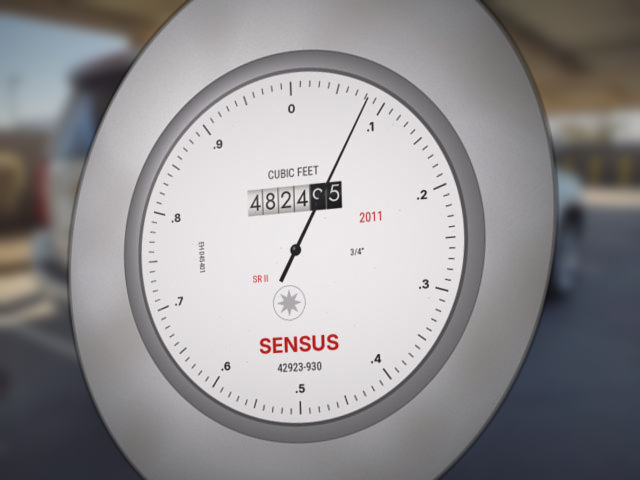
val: {"value": 482495.08, "unit": "ft³"}
